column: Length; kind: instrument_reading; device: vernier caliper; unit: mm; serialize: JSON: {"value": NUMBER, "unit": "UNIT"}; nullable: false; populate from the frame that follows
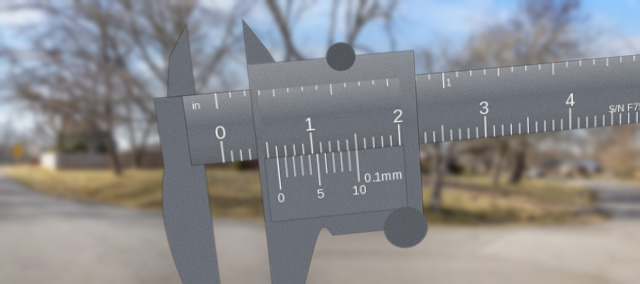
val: {"value": 6.0, "unit": "mm"}
